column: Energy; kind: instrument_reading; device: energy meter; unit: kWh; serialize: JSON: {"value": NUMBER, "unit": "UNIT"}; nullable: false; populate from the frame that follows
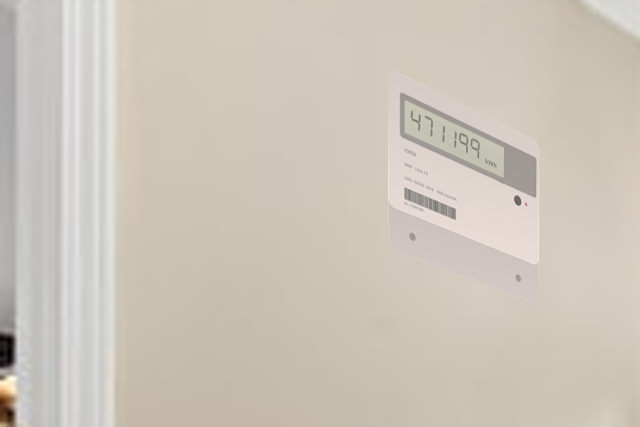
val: {"value": 471199, "unit": "kWh"}
